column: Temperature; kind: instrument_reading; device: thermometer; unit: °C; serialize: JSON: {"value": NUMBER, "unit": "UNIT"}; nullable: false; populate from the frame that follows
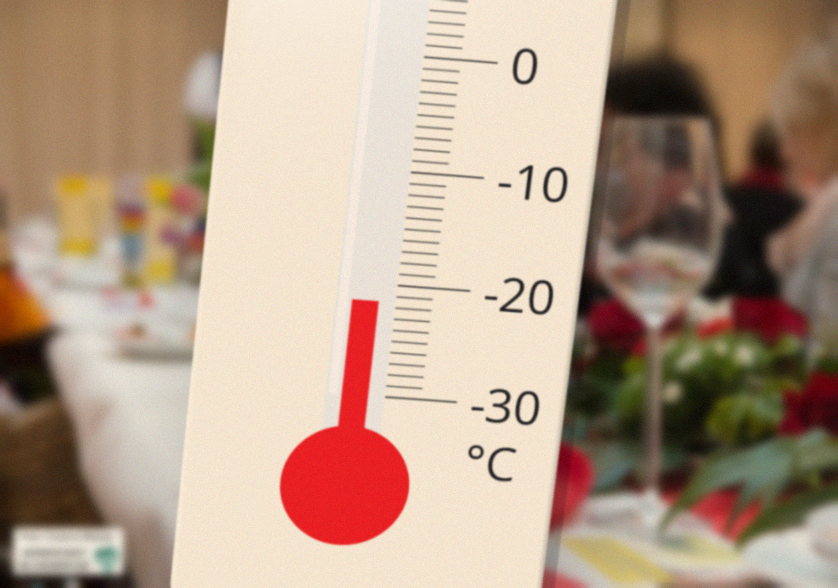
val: {"value": -21.5, "unit": "°C"}
